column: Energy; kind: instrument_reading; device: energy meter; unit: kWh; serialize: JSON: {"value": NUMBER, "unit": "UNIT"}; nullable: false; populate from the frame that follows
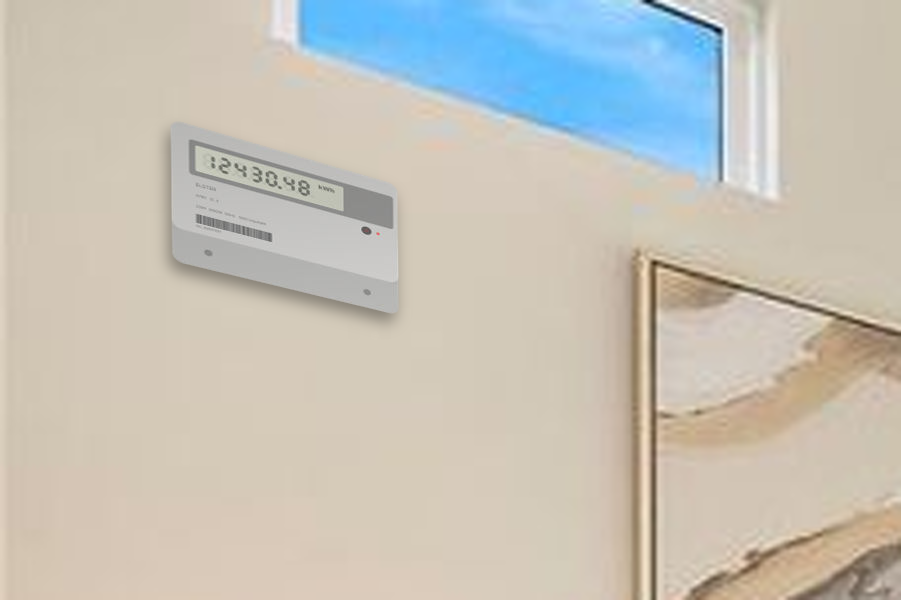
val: {"value": 12430.48, "unit": "kWh"}
